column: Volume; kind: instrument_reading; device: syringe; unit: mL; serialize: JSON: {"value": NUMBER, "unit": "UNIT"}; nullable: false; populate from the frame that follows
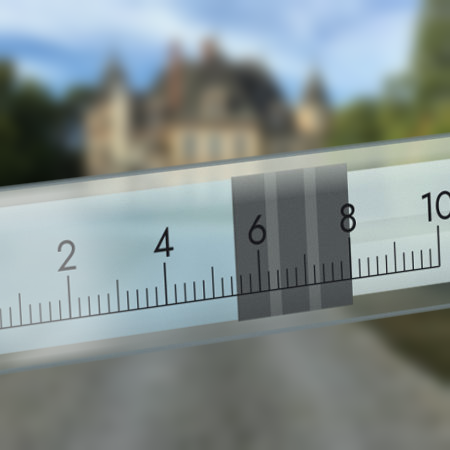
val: {"value": 5.5, "unit": "mL"}
